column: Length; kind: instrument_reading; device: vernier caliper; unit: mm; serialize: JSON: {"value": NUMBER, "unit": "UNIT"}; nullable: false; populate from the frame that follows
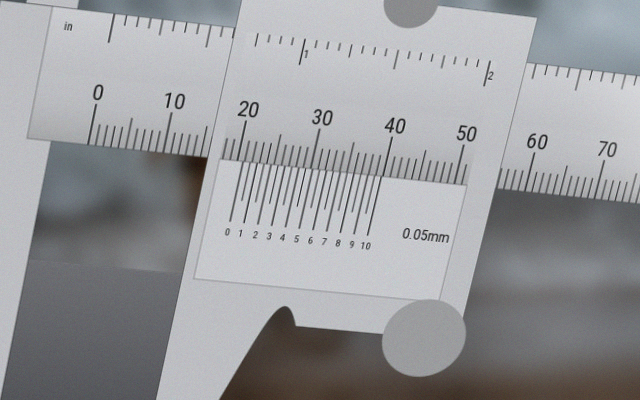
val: {"value": 20.8, "unit": "mm"}
